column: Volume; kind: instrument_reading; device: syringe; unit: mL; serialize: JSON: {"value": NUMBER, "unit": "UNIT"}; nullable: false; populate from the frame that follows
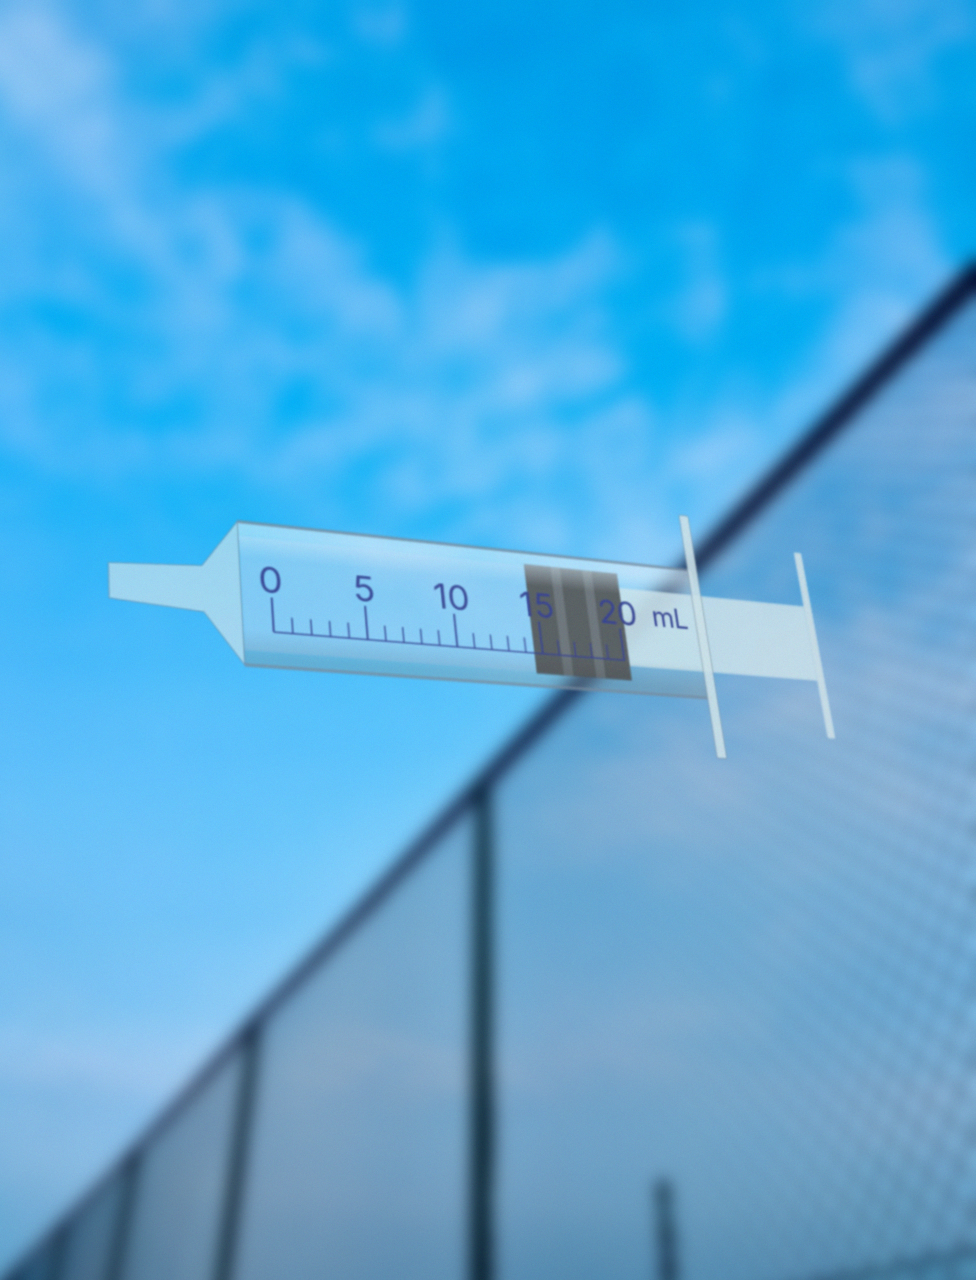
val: {"value": 14.5, "unit": "mL"}
